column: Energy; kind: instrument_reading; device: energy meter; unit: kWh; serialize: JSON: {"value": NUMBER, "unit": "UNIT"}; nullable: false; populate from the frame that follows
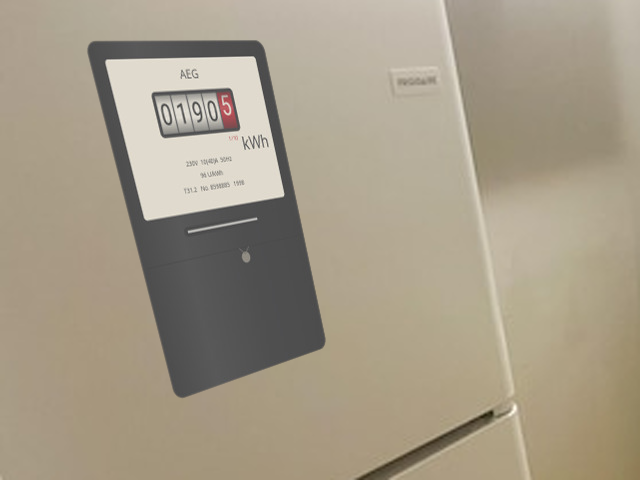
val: {"value": 190.5, "unit": "kWh"}
